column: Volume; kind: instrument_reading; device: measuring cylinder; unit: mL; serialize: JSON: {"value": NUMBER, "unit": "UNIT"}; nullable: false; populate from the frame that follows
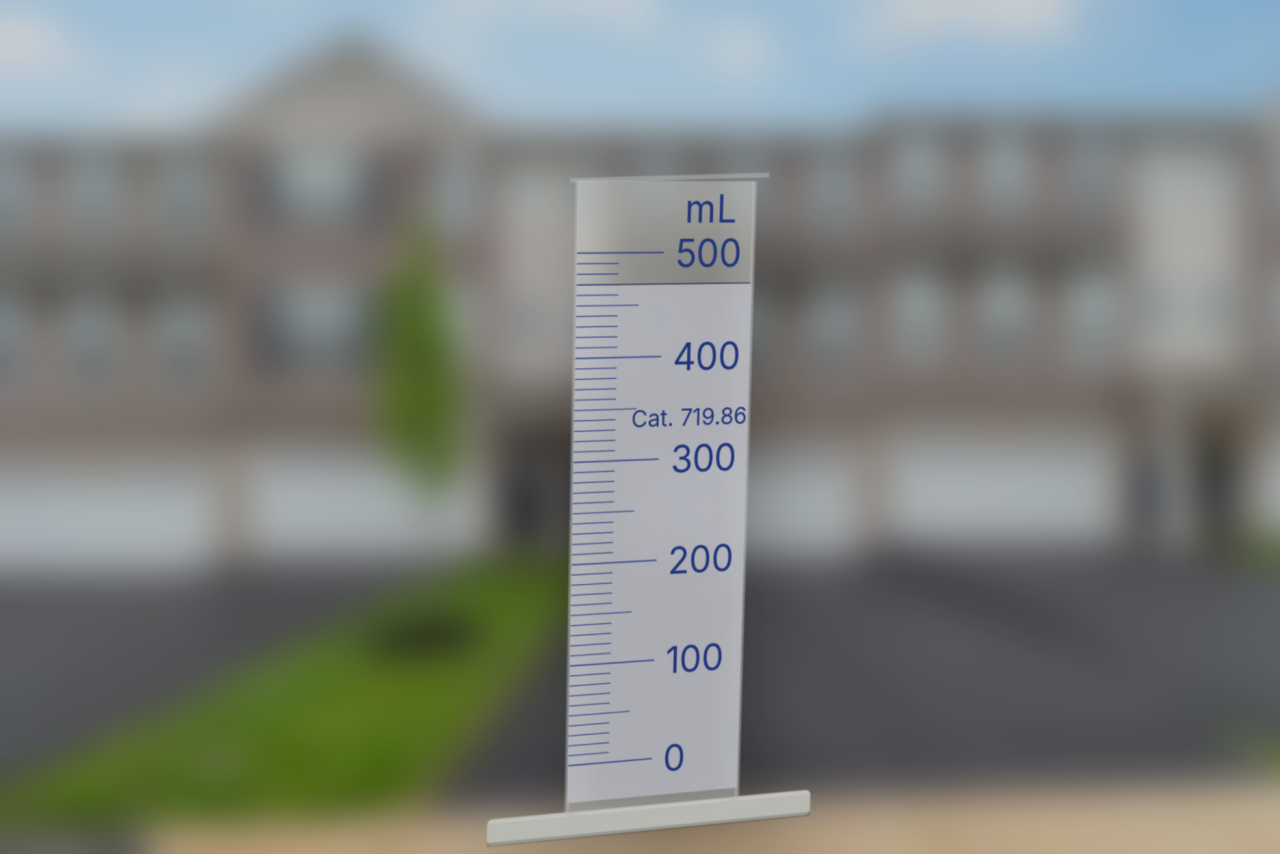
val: {"value": 470, "unit": "mL"}
